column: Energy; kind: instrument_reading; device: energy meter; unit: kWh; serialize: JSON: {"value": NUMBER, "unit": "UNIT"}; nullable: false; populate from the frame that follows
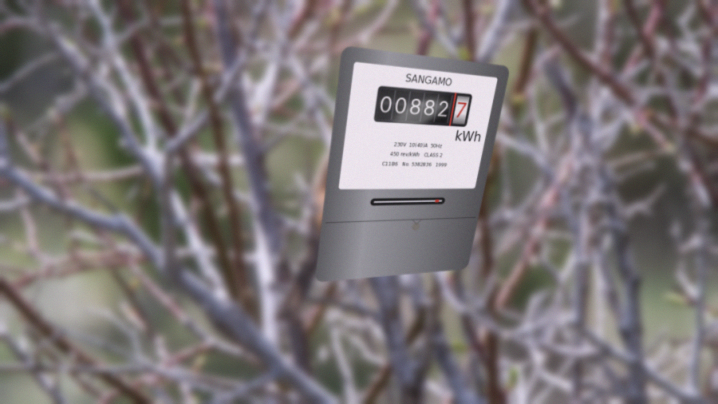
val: {"value": 882.7, "unit": "kWh"}
